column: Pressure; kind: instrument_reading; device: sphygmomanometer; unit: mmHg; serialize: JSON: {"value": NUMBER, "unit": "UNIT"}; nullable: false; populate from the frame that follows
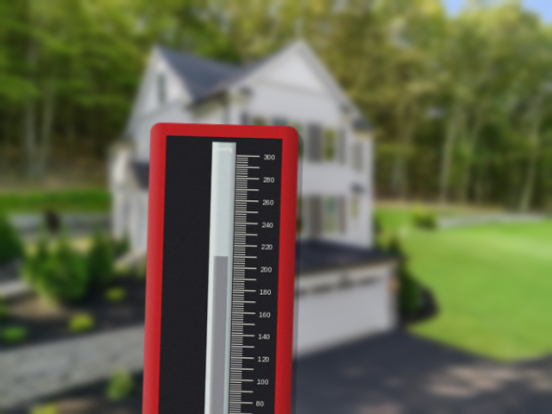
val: {"value": 210, "unit": "mmHg"}
